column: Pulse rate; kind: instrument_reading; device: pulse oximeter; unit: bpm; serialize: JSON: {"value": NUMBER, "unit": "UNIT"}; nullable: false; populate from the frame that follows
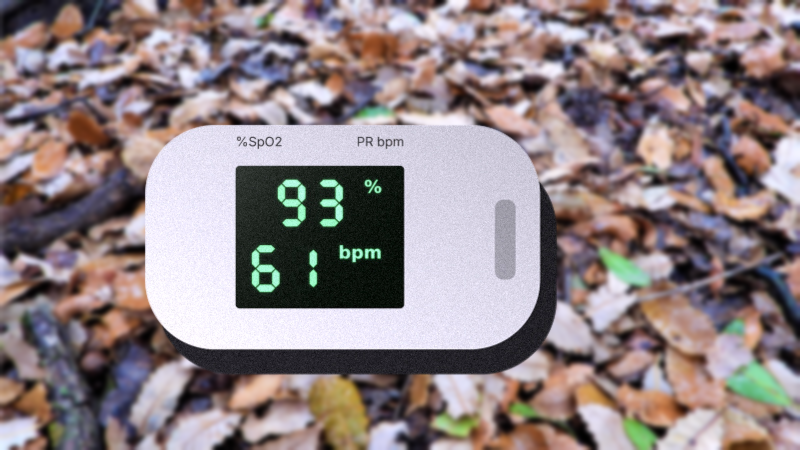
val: {"value": 61, "unit": "bpm"}
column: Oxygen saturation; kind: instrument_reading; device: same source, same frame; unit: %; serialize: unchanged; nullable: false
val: {"value": 93, "unit": "%"}
